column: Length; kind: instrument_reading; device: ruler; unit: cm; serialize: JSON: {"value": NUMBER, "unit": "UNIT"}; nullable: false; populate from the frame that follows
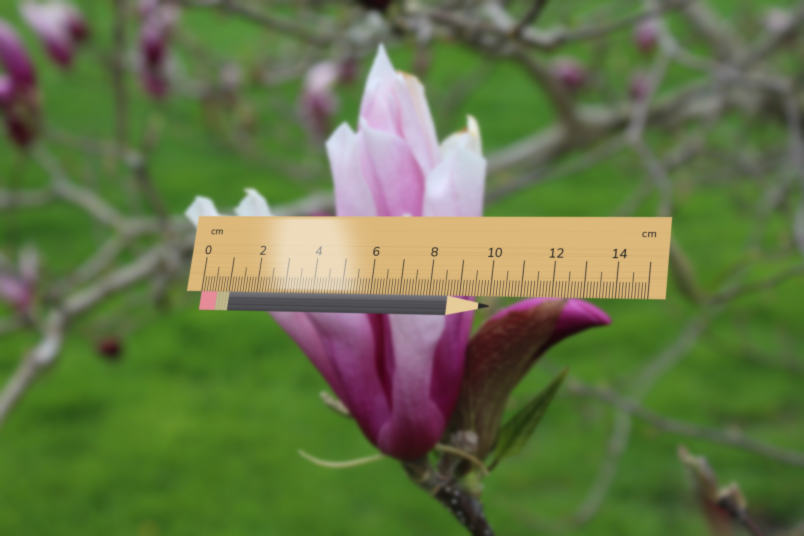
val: {"value": 10, "unit": "cm"}
